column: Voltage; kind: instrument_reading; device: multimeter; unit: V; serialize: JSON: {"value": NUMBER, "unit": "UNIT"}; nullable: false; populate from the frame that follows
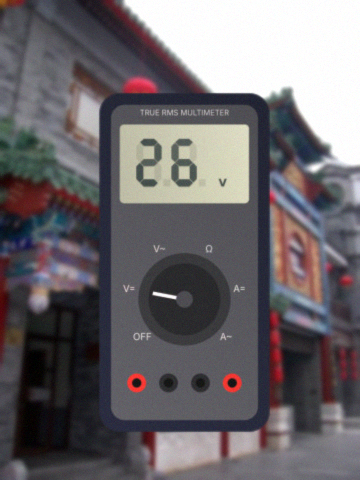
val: {"value": 26, "unit": "V"}
